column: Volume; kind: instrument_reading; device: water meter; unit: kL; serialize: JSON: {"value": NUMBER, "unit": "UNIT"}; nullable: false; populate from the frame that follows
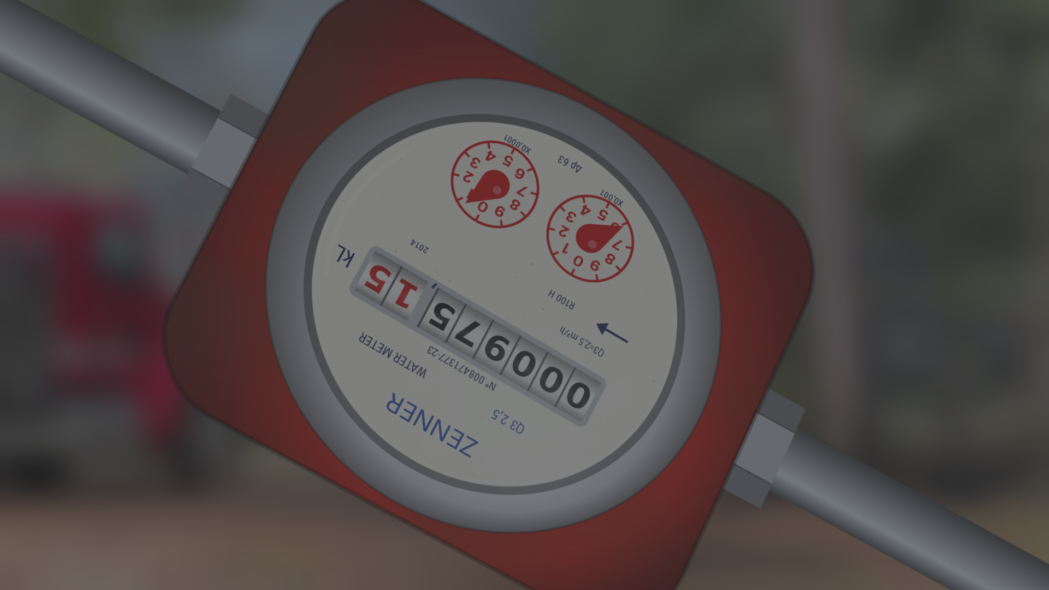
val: {"value": 975.1560, "unit": "kL"}
